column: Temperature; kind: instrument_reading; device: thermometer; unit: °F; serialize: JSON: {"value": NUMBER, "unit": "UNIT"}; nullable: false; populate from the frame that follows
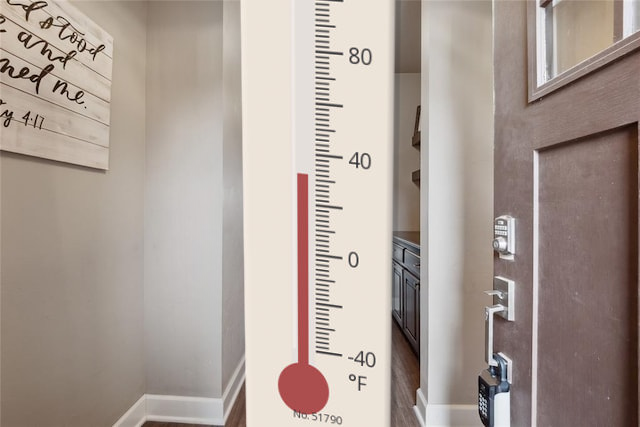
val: {"value": 32, "unit": "°F"}
